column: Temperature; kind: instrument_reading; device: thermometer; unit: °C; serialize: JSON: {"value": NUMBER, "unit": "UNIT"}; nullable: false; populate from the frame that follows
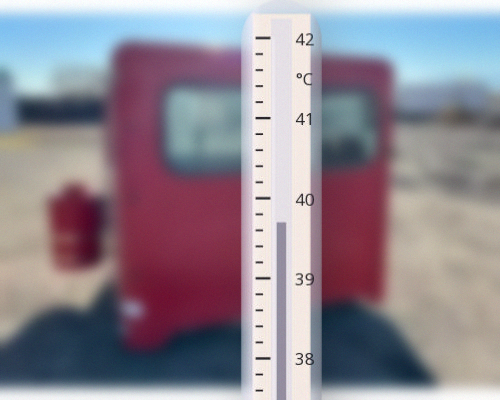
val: {"value": 39.7, "unit": "°C"}
